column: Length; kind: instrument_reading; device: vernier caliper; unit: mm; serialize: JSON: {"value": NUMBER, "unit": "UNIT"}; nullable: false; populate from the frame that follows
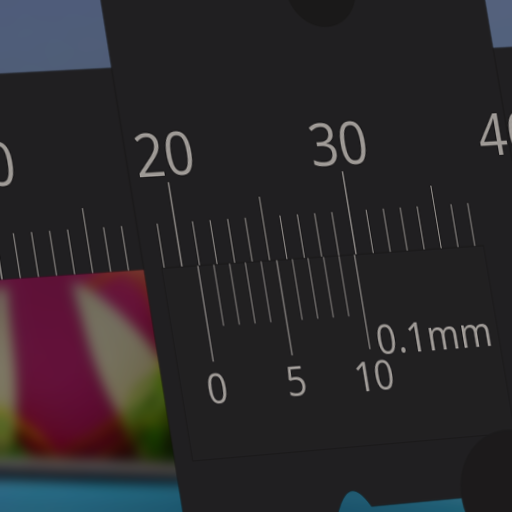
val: {"value": 20.9, "unit": "mm"}
